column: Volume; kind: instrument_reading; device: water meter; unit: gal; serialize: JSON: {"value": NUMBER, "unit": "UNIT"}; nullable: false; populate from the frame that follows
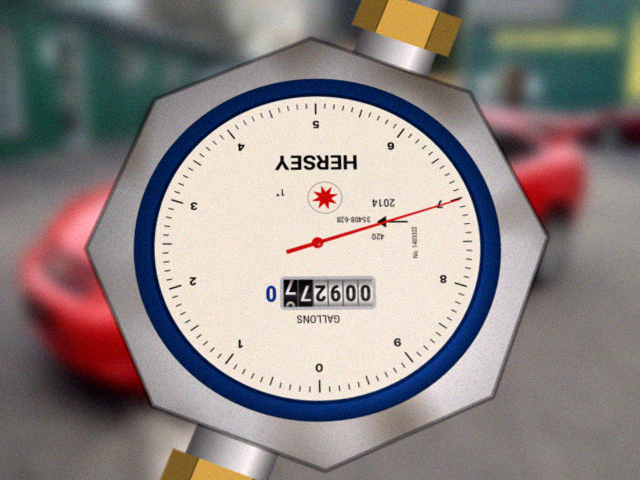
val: {"value": 92767.0, "unit": "gal"}
